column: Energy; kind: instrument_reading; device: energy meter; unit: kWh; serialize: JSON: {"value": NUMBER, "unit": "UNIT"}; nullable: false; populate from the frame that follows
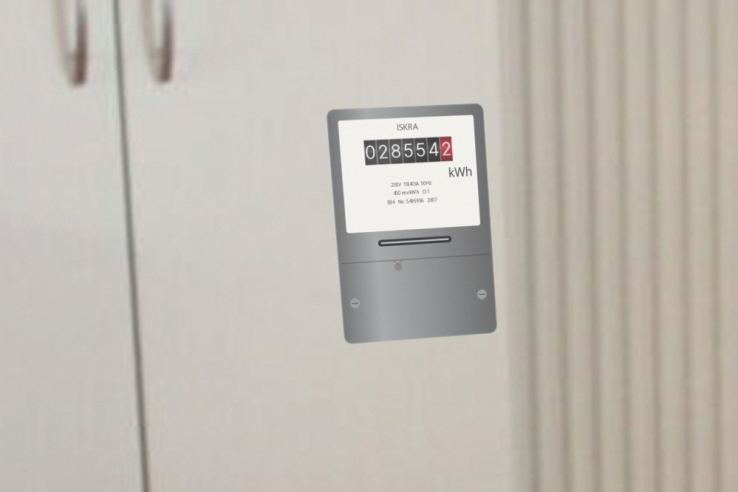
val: {"value": 28554.2, "unit": "kWh"}
